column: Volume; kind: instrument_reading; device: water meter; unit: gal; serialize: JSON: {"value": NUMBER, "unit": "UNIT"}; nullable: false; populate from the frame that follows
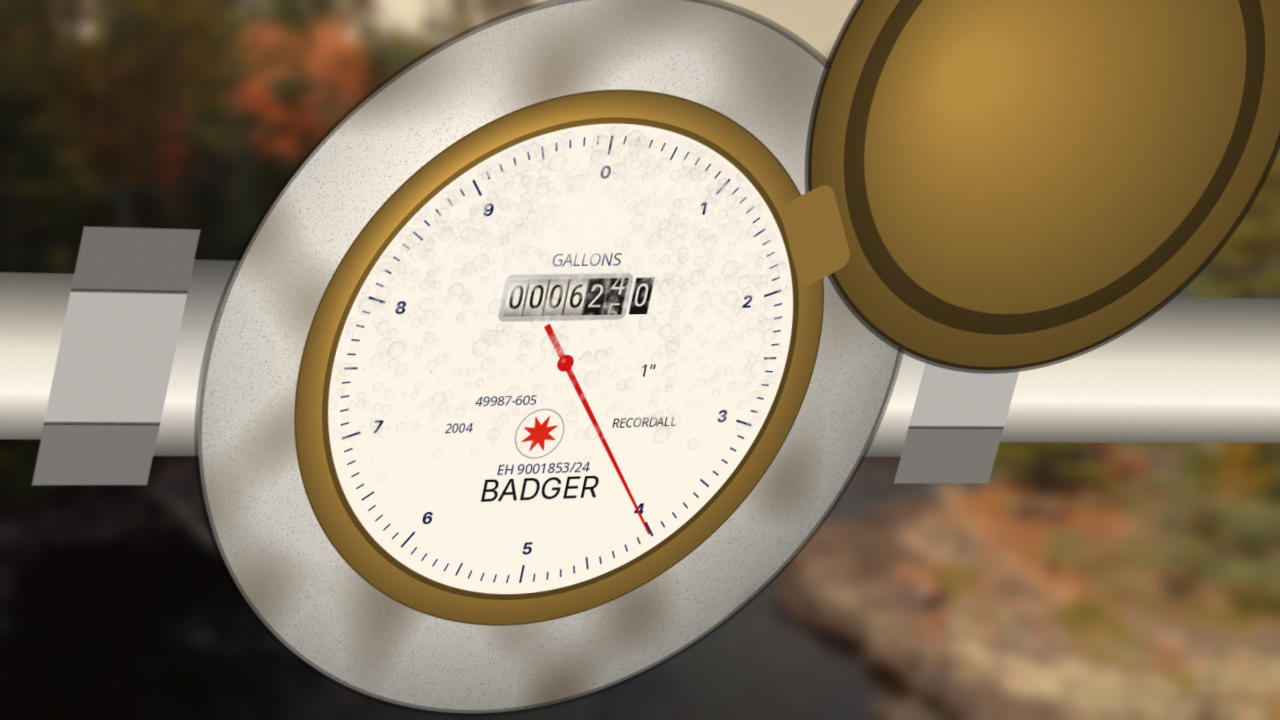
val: {"value": 6244.0, "unit": "gal"}
